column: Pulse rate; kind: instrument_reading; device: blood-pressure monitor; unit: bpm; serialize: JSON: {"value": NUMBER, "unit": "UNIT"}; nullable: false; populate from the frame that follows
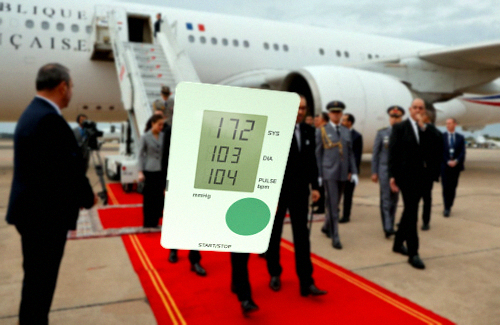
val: {"value": 104, "unit": "bpm"}
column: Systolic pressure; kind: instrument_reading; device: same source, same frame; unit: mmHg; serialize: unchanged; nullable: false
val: {"value": 172, "unit": "mmHg"}
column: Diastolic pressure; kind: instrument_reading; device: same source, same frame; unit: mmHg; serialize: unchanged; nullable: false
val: {"value": 103, "unit": "mmHg"}
